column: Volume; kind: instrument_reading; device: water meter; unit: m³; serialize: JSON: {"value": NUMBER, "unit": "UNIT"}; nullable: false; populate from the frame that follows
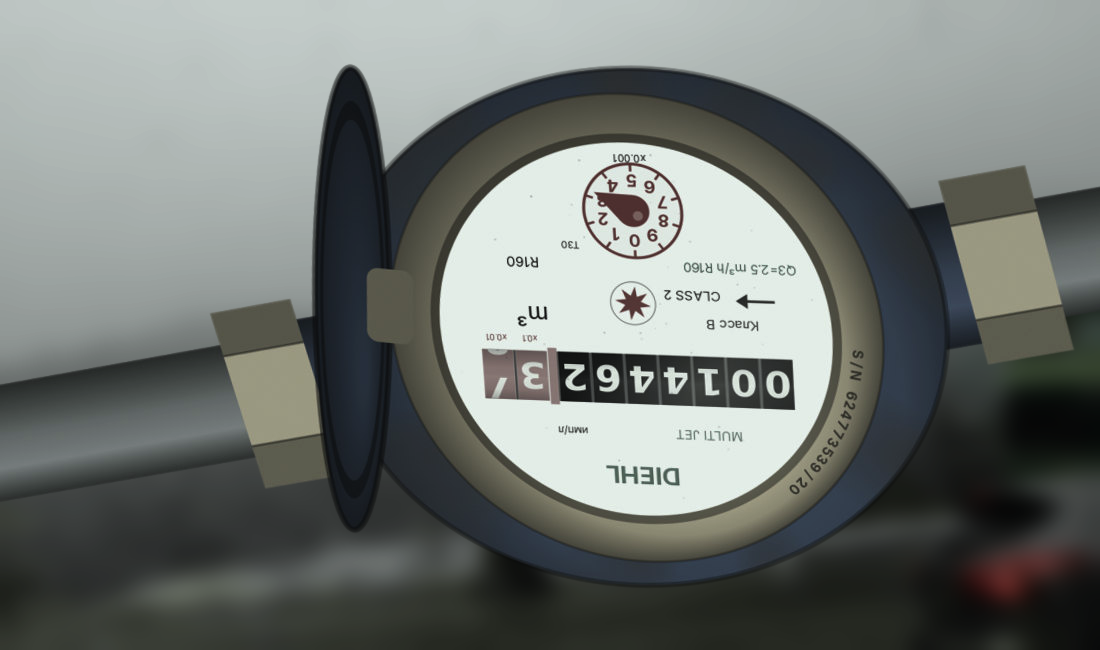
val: {"value": 14462.373, "unit": "m³"}
